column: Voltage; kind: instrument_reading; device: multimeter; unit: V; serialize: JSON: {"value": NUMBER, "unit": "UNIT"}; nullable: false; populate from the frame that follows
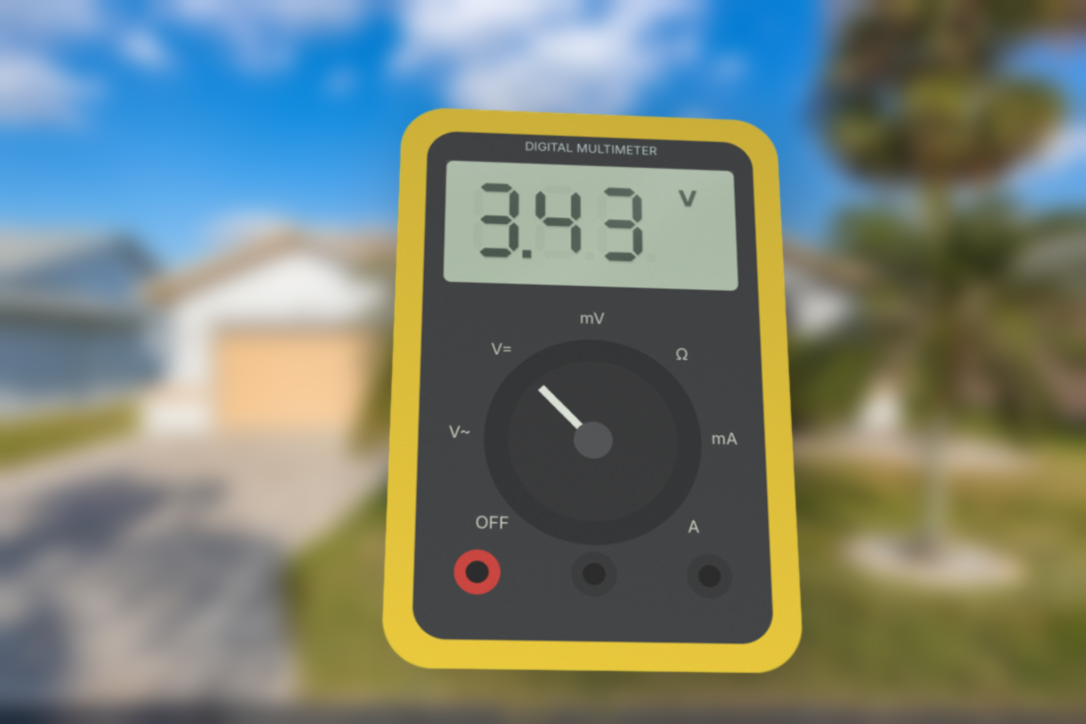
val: {"value": 3.43, "unit": "V"}
